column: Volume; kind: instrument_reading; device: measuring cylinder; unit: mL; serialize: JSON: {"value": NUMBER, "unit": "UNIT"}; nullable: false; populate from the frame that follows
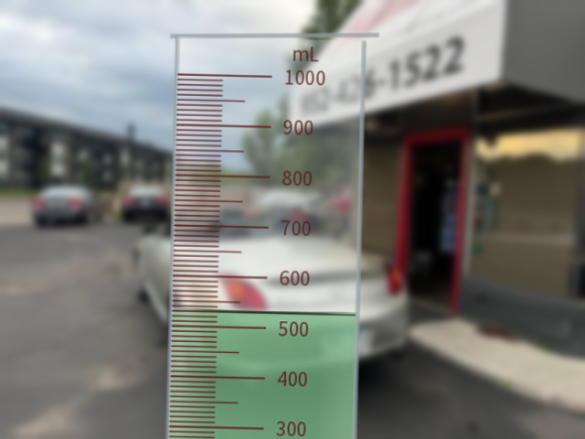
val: {"value": 530, "unit": "mL"}
